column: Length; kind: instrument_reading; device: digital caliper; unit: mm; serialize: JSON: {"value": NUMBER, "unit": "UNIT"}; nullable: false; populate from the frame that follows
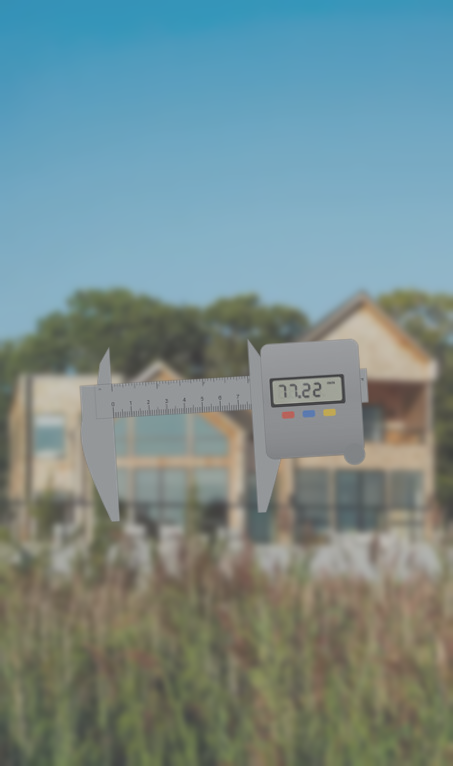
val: {"value": 77.22, "unit": "mm"}
